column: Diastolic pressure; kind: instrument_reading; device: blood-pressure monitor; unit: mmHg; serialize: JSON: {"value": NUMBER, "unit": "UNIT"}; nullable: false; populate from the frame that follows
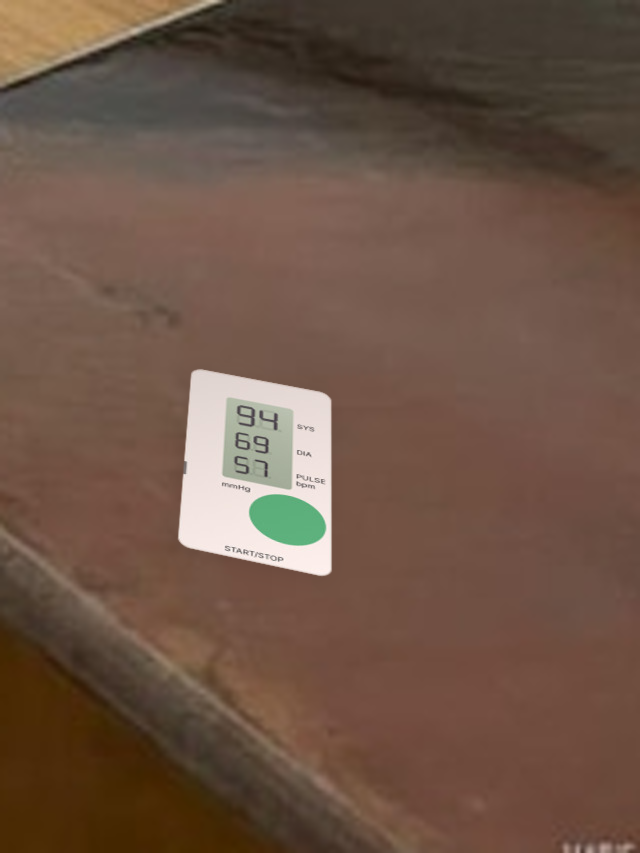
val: {"value": 69, "unit": "mmHg"}
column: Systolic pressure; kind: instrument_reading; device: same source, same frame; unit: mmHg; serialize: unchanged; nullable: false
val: {"value": 94, "unit": "mmHg"}
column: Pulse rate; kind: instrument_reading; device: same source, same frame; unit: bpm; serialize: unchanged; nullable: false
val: {"value": 57, "unit": "bpm"}
